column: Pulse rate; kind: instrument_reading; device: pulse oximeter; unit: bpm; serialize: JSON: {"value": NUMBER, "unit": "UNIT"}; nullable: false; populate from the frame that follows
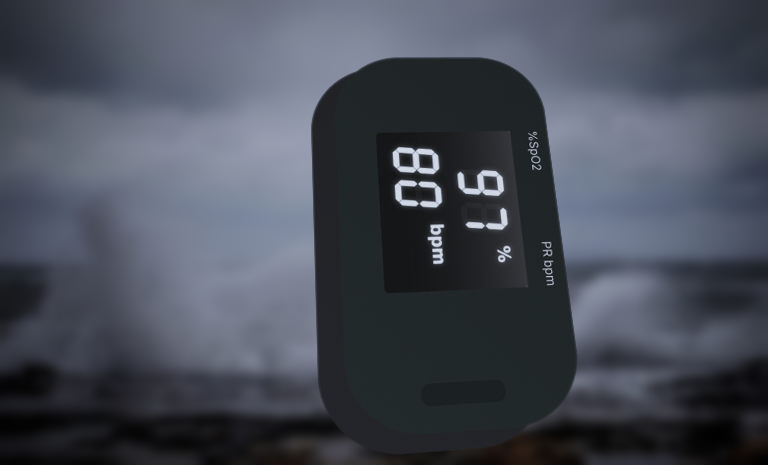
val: {"value": 80, "unit": "bpm"}
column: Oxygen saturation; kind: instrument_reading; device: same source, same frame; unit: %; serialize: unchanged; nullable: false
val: {"value": 97, "unit": "%"}
